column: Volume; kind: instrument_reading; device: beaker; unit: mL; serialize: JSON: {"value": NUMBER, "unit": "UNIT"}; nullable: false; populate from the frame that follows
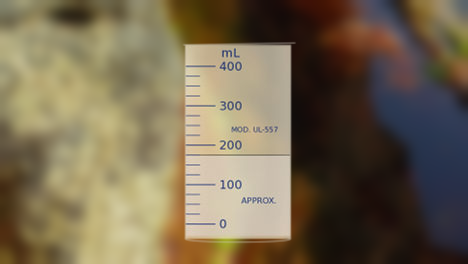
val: {"value": 175, "unit": "mL"}
